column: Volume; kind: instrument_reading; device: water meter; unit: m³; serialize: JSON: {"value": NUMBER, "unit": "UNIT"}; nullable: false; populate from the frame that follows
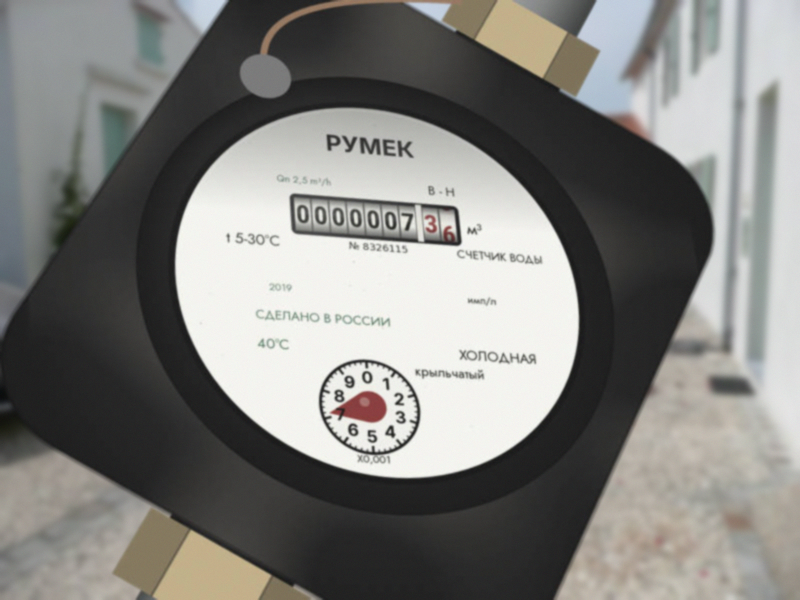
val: {"value": 7.357, "unit": "m³"}
